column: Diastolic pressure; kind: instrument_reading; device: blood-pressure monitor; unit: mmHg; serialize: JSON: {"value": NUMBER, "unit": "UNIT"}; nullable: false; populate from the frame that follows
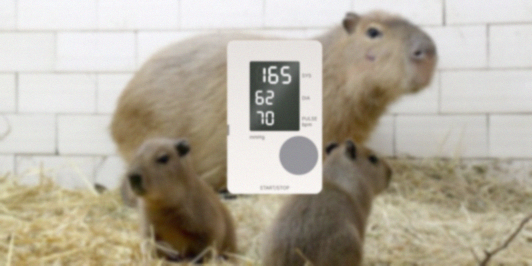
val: {"value": 62, "unit": "mmHg"}
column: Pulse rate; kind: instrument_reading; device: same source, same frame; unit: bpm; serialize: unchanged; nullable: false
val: {"value": 70, "unit": "bpm"}
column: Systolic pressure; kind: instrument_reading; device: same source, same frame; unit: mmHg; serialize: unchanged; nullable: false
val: {"value": 165, "unit": "mmHg"}
